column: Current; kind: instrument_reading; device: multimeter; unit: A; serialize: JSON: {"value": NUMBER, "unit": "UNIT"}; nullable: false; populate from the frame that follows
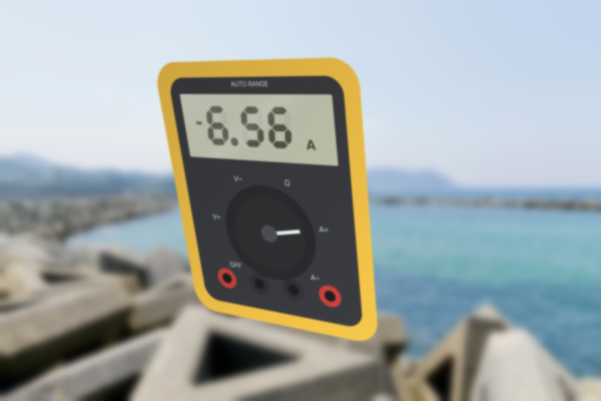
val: {"value": -6.56, "unit": "A"}
